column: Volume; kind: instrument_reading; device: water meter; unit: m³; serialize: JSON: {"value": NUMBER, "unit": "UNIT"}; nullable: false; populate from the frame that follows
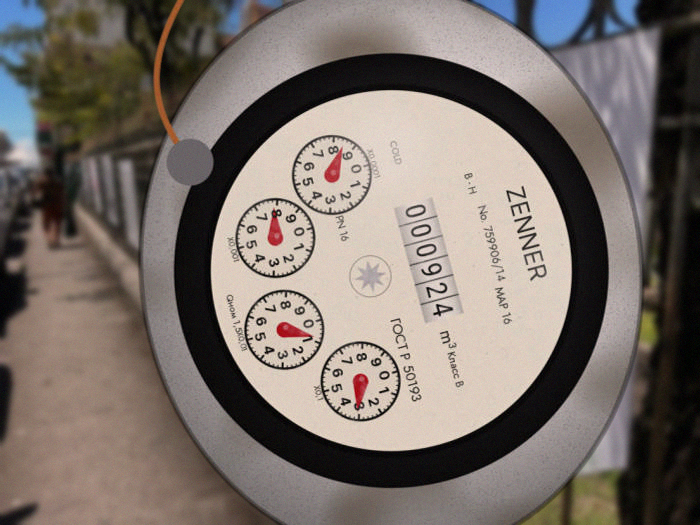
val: {"value": 924.3078, "unit": "m³"}
